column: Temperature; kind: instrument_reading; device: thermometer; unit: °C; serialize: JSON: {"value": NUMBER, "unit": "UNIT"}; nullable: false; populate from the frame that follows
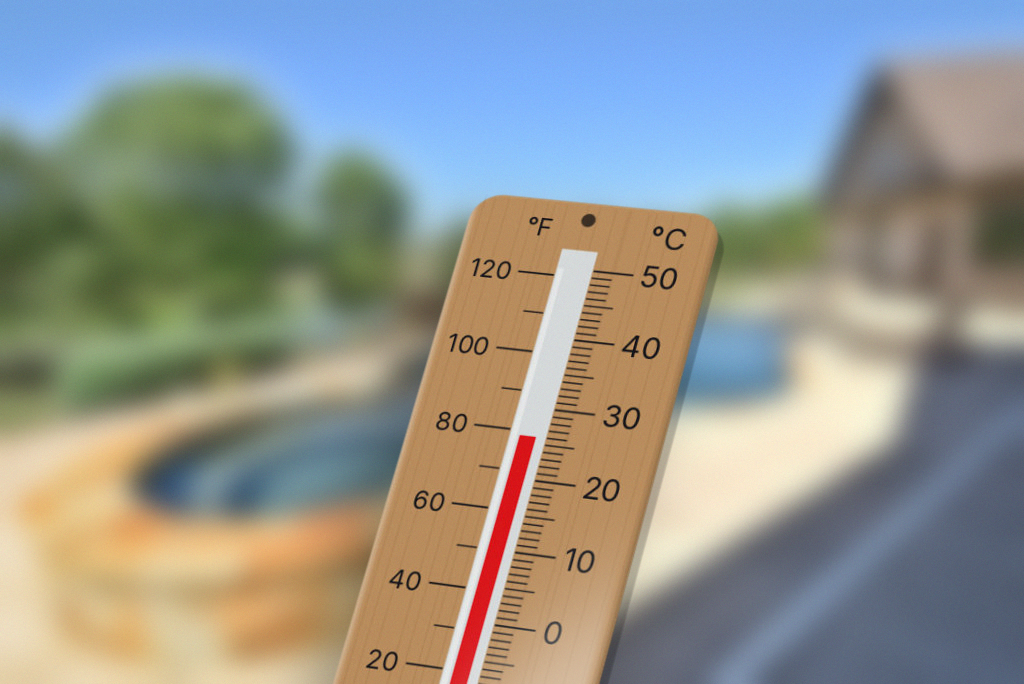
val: {"value": 26, "unit": "°C"}
